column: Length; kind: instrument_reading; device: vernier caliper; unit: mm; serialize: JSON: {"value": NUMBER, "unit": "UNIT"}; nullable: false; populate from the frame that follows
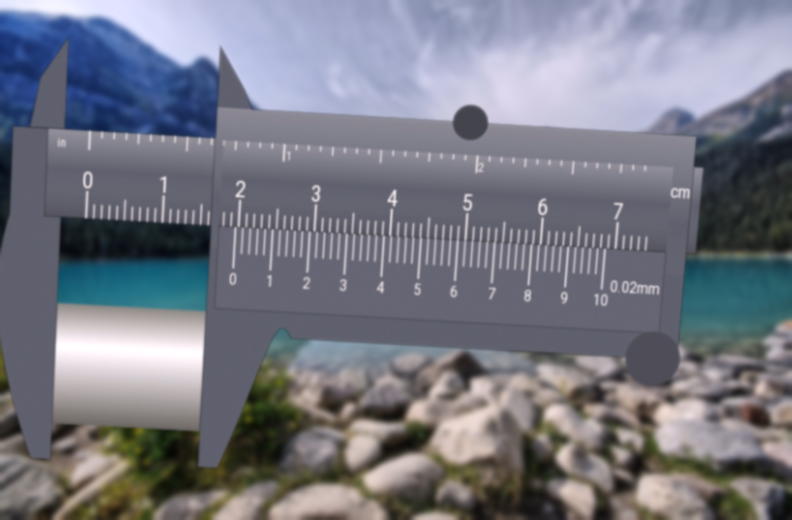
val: {"value": 19.6, "unit": "mm"}
